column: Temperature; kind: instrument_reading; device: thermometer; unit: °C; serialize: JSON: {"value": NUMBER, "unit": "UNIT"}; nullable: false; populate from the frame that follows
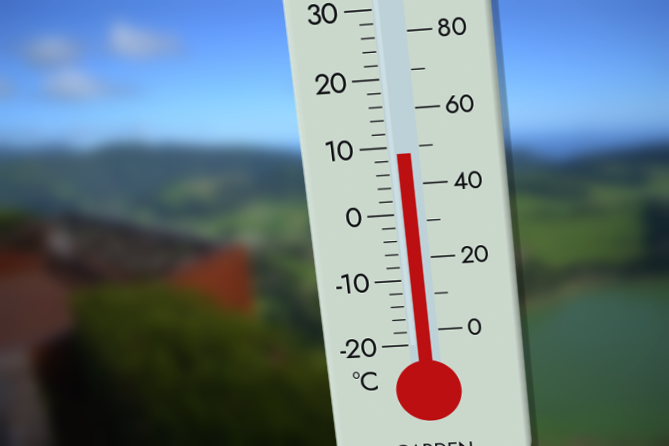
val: {"value": 9, "unit": "°C"}
